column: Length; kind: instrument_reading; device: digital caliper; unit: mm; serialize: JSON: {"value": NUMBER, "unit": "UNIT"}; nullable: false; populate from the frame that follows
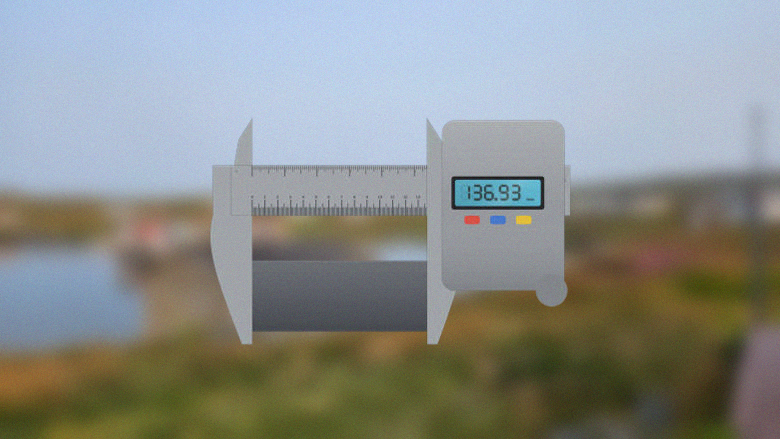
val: {"value": 136.93, "unit": "mm"}
